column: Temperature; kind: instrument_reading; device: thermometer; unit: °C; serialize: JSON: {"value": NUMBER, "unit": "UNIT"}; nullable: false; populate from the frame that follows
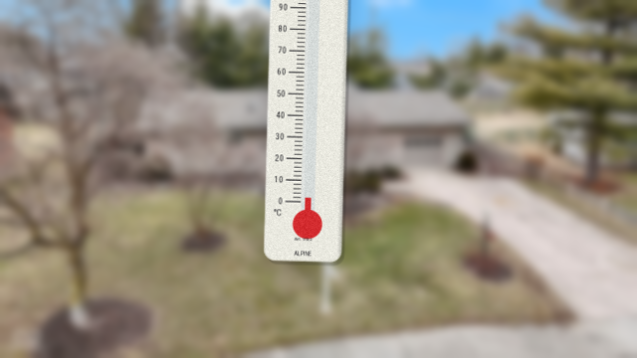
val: {"value": 2, "unit": "°C"}
